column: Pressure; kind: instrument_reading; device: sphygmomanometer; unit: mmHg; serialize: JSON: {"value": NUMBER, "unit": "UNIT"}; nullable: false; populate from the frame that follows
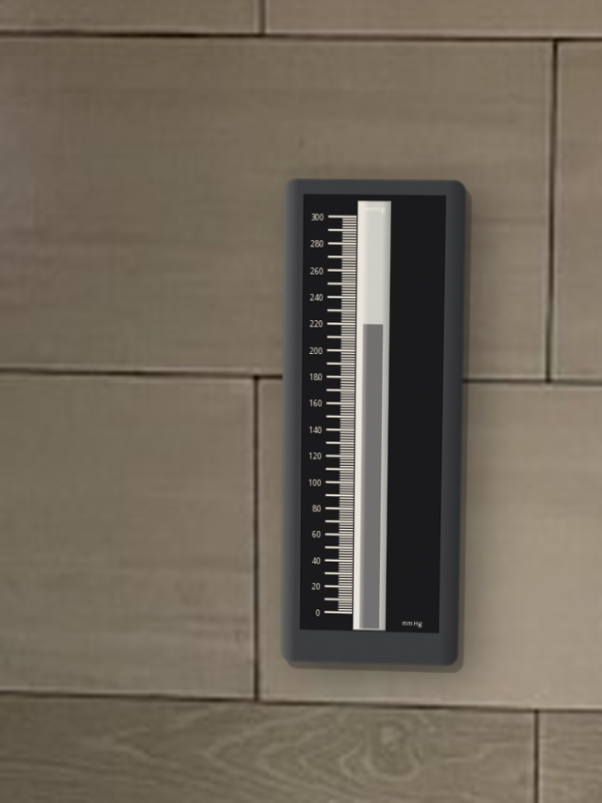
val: {"value": 220, "unit": "mmHg"}
